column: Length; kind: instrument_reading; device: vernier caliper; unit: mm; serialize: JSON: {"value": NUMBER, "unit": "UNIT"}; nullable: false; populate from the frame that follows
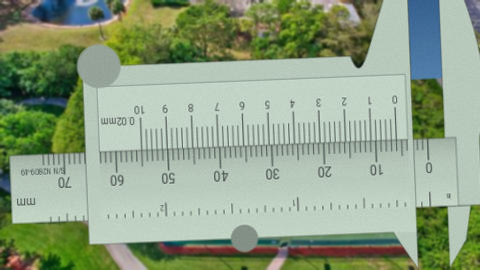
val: {"value": 6.0, "unit": "mm"}
